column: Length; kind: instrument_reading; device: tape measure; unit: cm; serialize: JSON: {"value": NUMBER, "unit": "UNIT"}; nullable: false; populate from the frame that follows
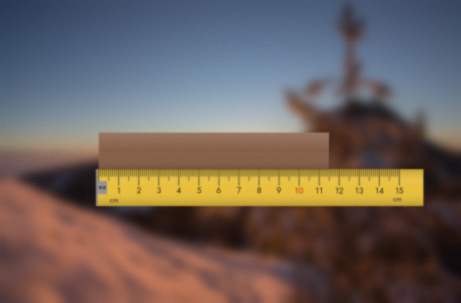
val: {"value": 11.5, "unit": "cm"}
